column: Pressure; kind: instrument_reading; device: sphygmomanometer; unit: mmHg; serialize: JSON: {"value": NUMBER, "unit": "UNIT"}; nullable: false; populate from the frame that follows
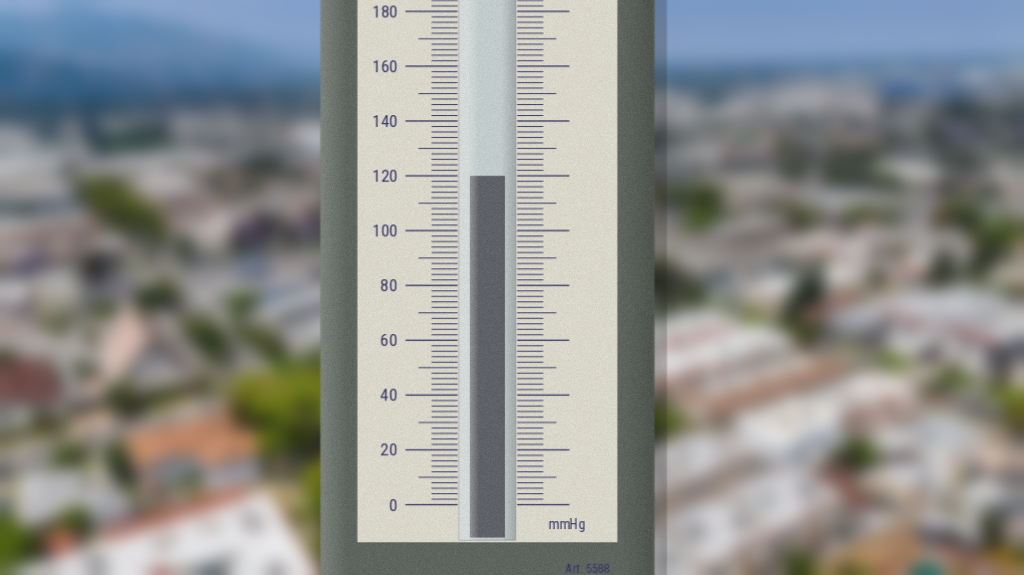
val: {"value": 120, "unit": "mmHg"}
